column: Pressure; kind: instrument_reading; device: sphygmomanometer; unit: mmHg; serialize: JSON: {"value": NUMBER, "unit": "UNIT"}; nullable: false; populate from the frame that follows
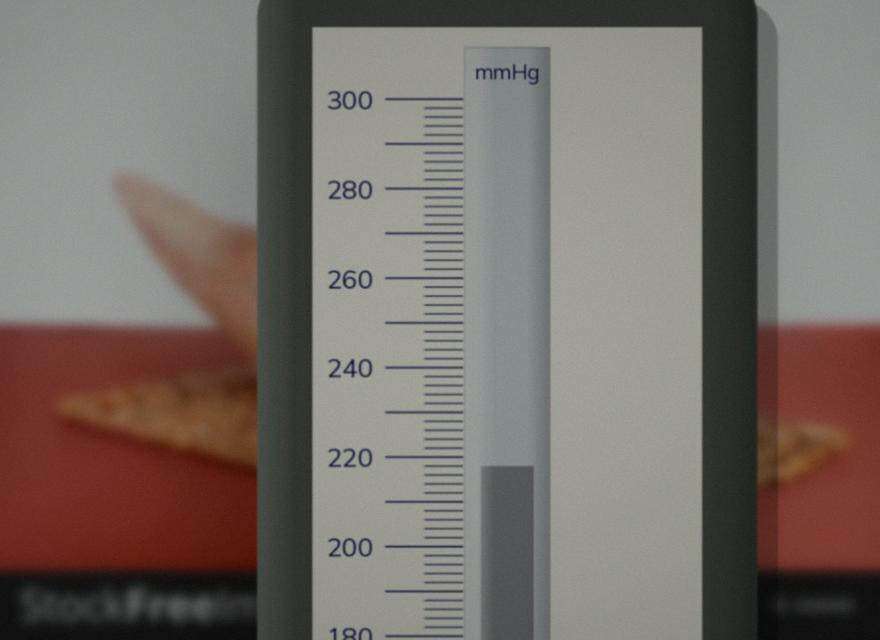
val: {"value": 218, "unit": "mmHg"}
